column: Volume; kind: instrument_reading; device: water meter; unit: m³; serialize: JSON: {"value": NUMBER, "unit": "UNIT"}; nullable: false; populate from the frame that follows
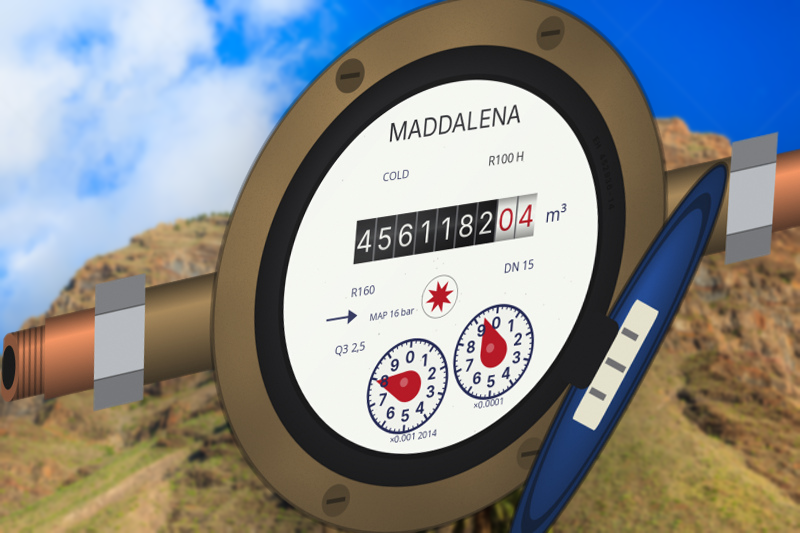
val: {"value": 4561182.0479, "unit": "m³"}
